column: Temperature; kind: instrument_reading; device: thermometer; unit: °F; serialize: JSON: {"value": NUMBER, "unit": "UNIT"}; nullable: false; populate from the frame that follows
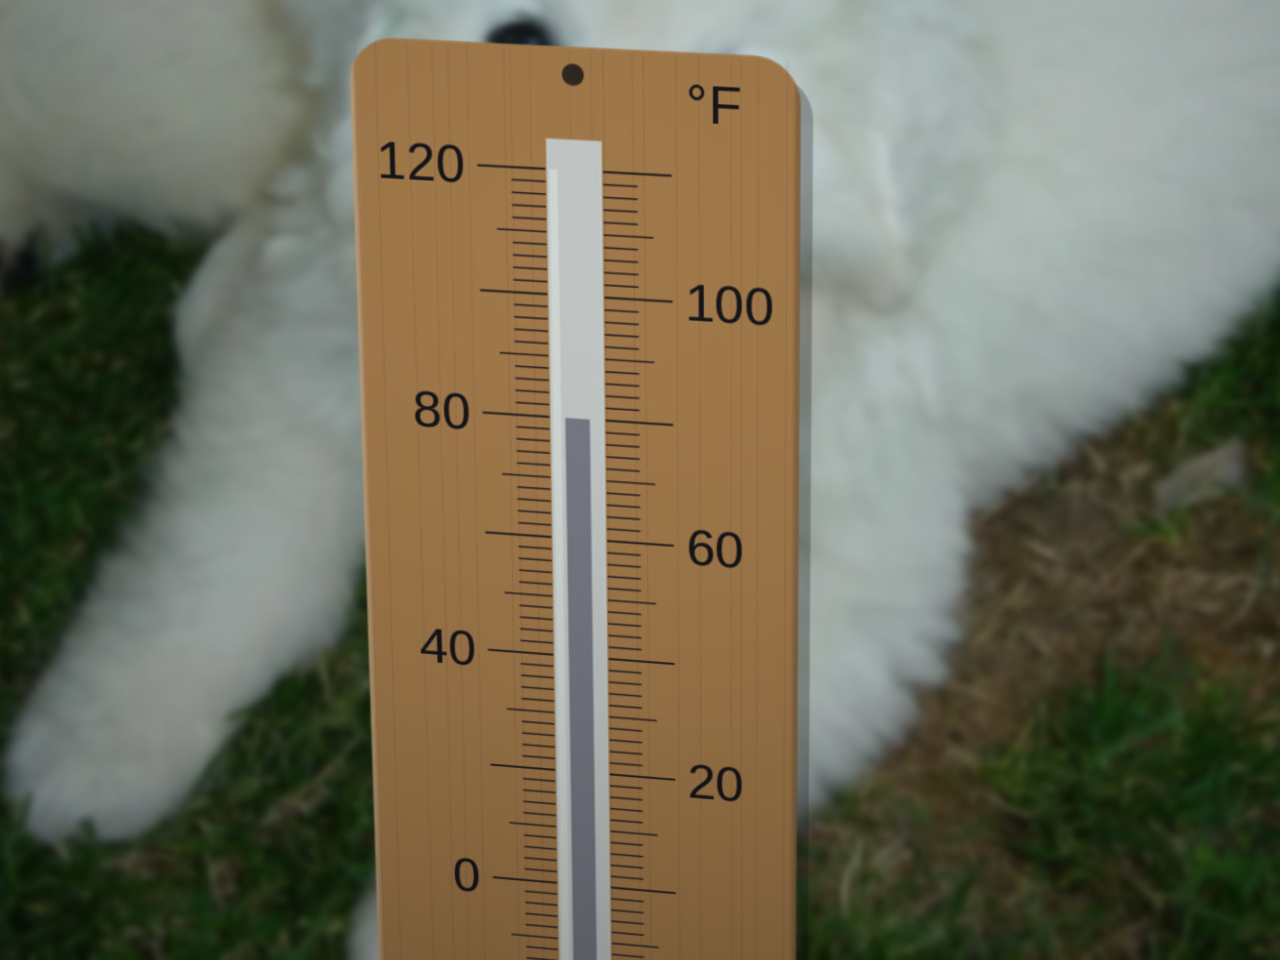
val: {"value": 80, "unit": "°F"}
